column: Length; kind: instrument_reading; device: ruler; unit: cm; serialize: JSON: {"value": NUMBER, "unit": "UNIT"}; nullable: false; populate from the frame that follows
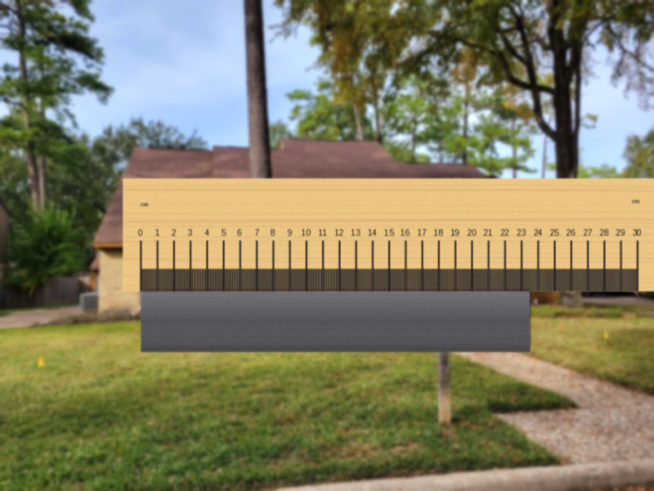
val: {"value": 23.5, "unit": "cm"}
